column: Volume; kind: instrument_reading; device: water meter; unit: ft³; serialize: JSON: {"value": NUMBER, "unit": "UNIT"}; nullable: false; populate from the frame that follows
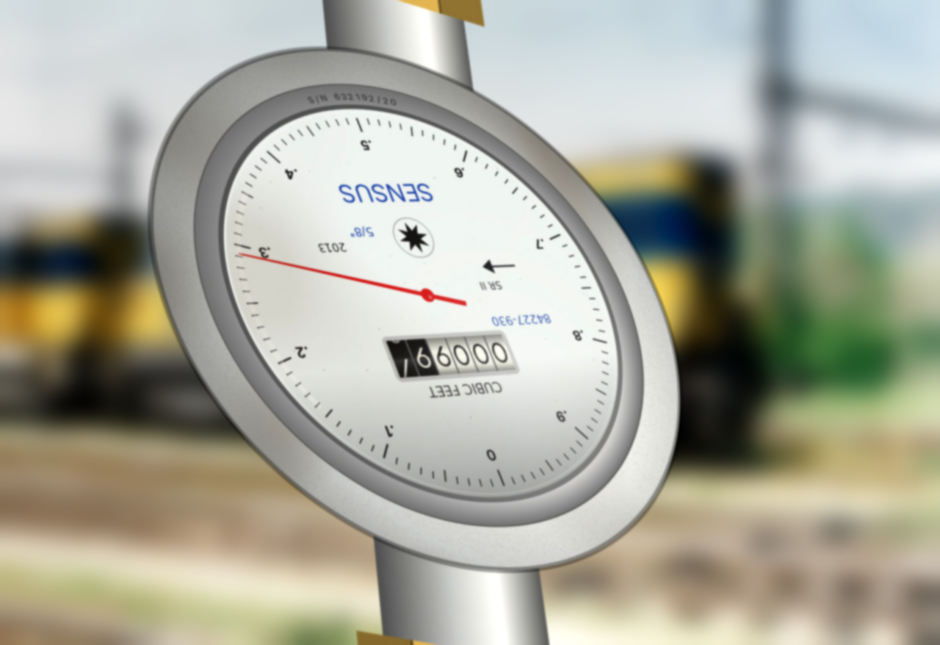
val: {"value": 997.29, "unit": "ft³"}
